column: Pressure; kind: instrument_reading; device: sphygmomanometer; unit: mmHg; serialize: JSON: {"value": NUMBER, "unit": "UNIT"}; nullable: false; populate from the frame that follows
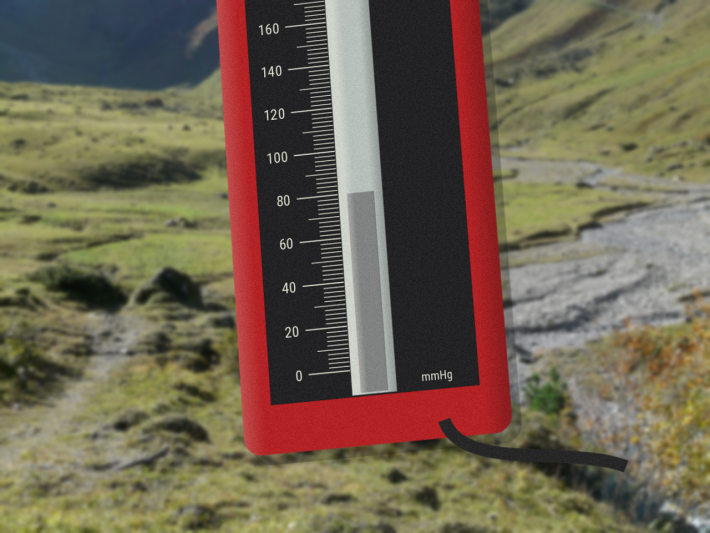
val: {"value": 80, "unit": "mmHg"}
